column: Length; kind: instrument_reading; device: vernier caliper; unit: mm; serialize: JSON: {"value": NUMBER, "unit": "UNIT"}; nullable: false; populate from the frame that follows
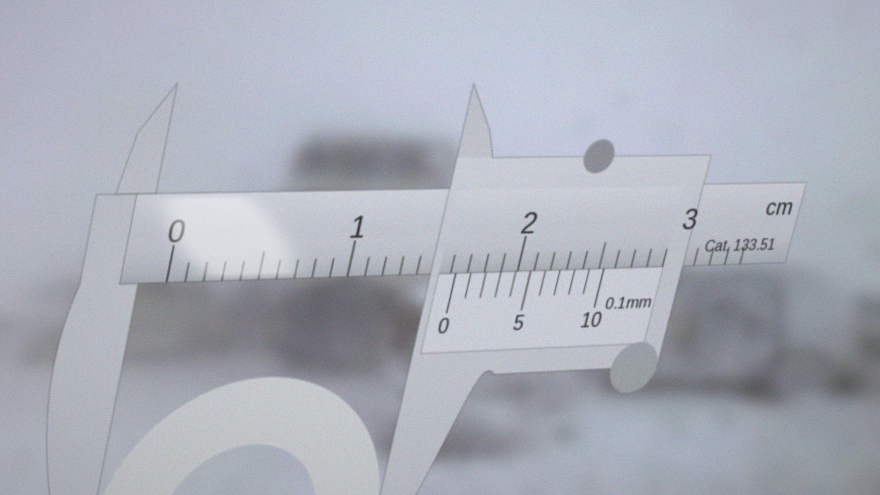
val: {"value": 16.3, "unit": "mm"}
